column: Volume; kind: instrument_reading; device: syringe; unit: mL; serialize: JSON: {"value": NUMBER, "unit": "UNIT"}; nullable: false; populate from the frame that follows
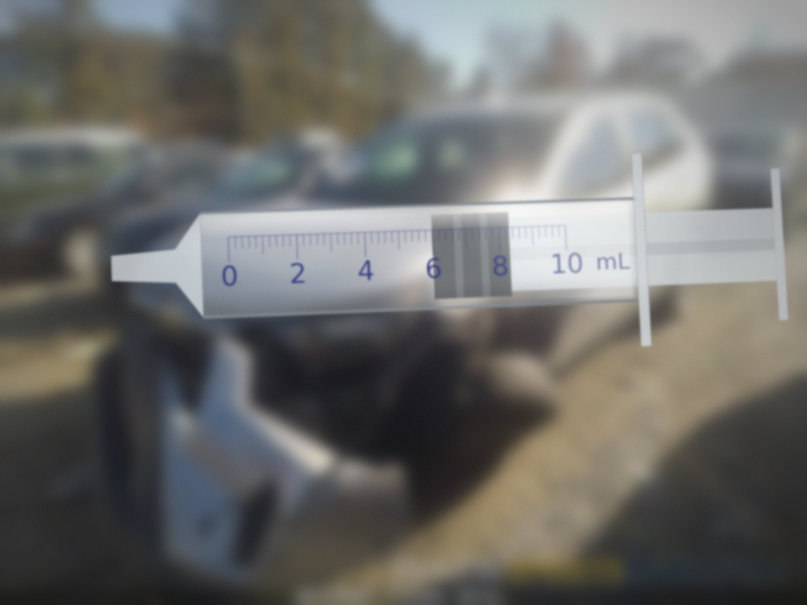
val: {"value": 6, "unit": "mL"}
